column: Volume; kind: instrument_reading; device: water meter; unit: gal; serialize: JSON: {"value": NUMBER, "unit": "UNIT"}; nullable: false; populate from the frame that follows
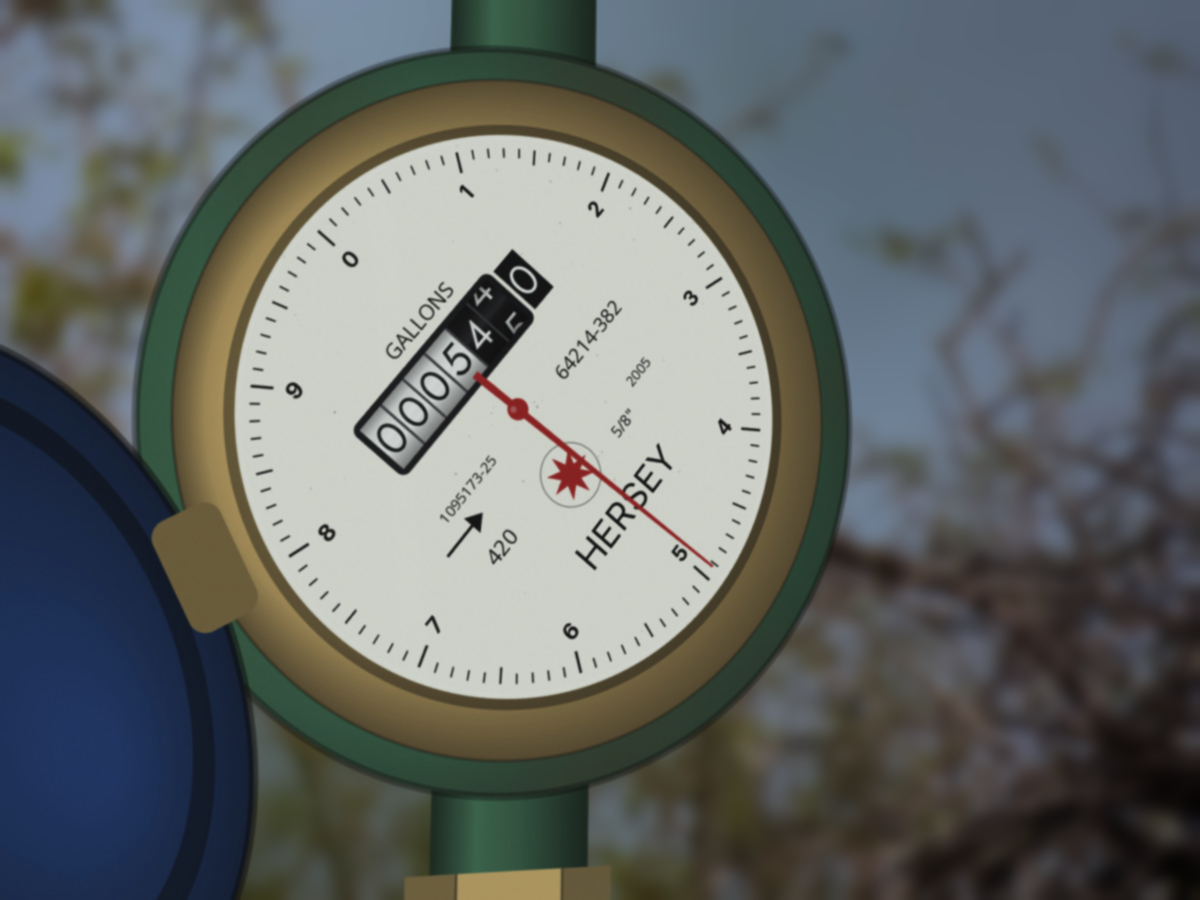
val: {"value": 5444.9, "unit": "gal"}
